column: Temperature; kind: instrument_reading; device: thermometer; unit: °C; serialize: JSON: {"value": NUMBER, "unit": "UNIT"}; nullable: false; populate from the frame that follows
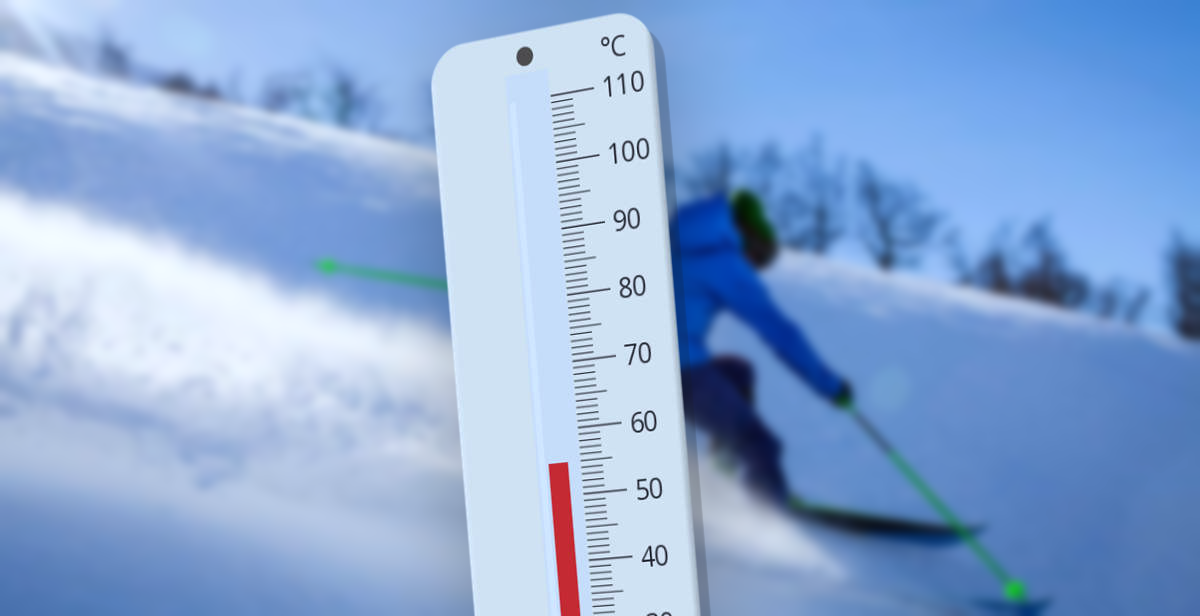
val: {"value": 55, "unit": "°C"}
